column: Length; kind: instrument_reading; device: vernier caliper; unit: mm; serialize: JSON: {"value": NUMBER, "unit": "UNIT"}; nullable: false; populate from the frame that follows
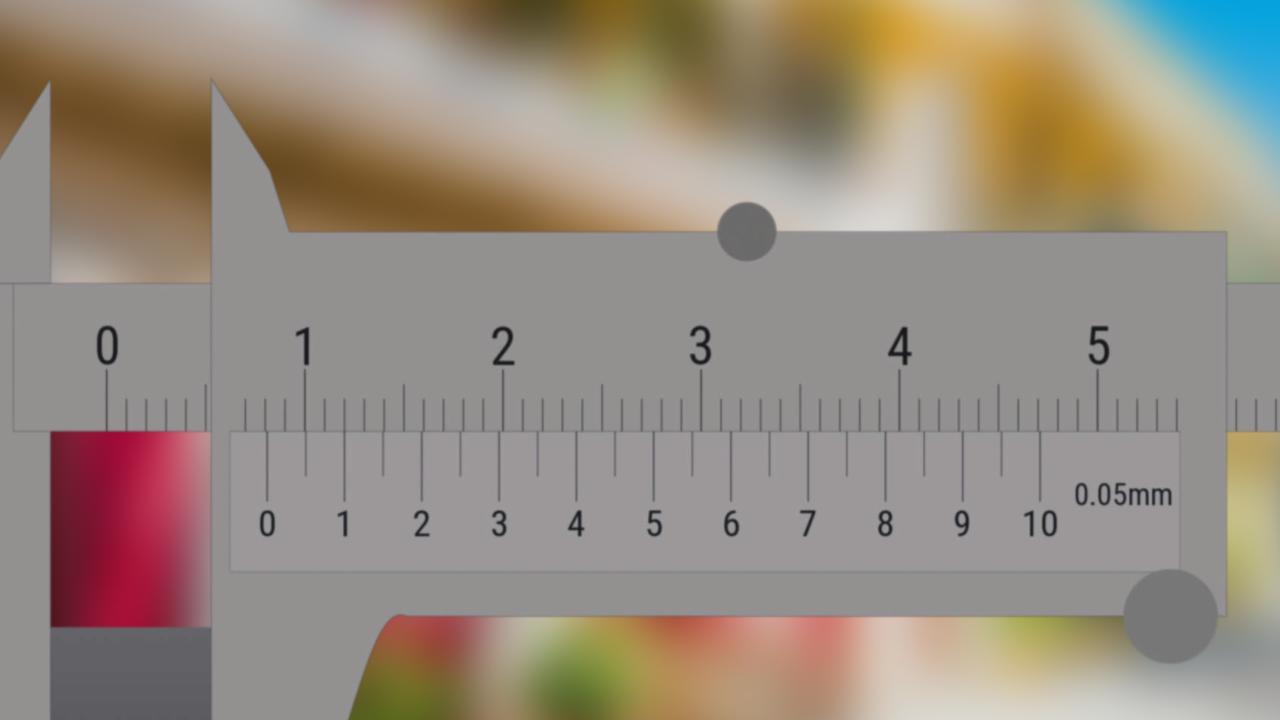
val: {"value": 8.1, "unit": "mm"}
